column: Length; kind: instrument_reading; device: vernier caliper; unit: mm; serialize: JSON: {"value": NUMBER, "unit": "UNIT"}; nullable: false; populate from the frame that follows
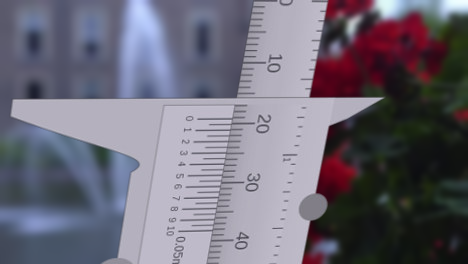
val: {"value": 19.2, "unit": "mm"}
